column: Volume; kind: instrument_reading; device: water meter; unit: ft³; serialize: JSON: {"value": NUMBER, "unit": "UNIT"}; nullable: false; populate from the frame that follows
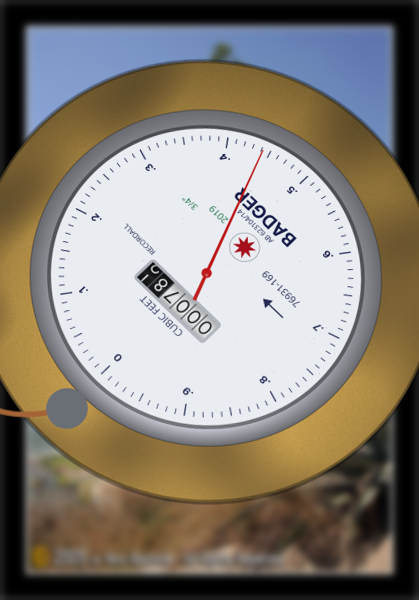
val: {"value": 781.44, "unit": "ft³"}
